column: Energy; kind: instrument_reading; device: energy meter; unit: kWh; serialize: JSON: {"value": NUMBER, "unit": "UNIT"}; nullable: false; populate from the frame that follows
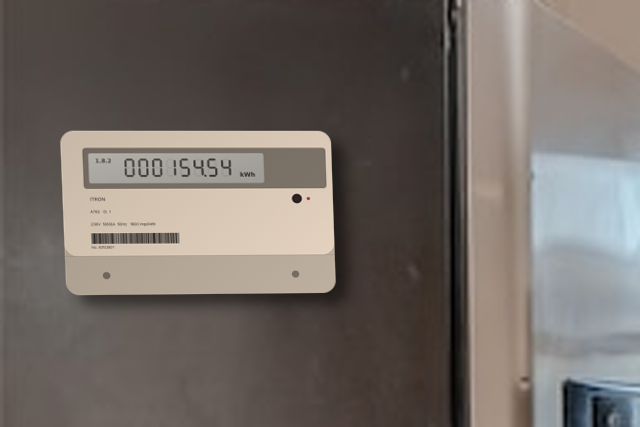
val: {"value": 154.54, "unit": "kWh"}
